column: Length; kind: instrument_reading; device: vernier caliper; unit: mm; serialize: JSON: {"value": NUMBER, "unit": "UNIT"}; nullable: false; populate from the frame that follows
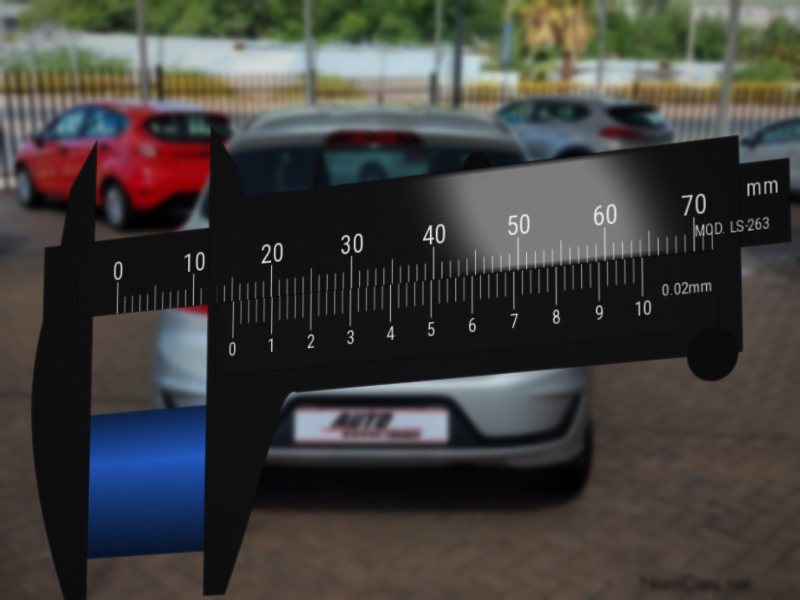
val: {"value": 15.2, "unit": "mm"}
